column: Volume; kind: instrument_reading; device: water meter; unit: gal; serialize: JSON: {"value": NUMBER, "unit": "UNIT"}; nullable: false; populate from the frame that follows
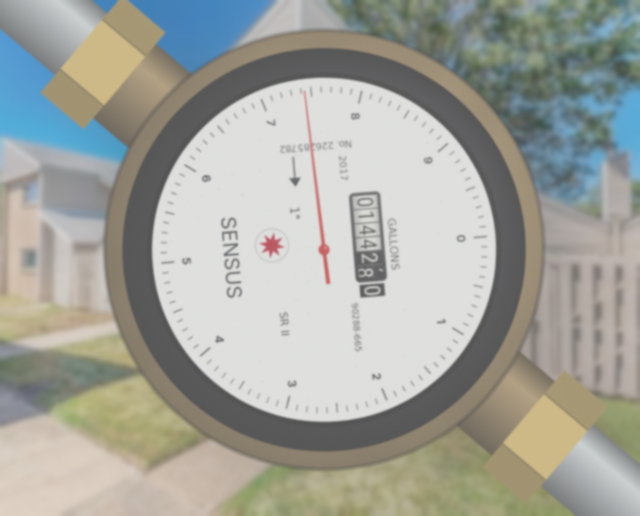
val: {"value": 144277.4, "unit": "gal"}
